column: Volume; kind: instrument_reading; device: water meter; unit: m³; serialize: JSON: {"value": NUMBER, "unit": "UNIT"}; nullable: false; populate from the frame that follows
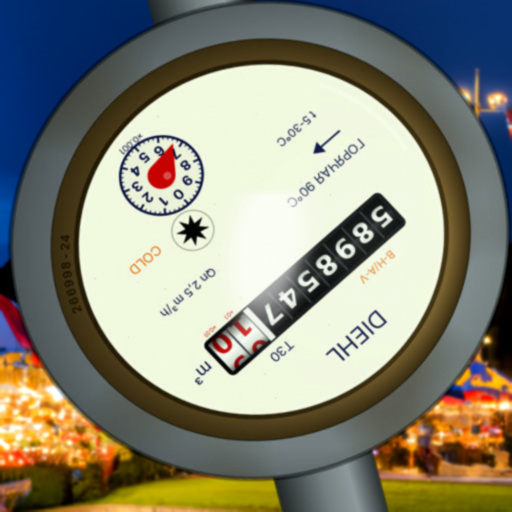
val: {"value": 5898547.096, "unit": "m³"}
